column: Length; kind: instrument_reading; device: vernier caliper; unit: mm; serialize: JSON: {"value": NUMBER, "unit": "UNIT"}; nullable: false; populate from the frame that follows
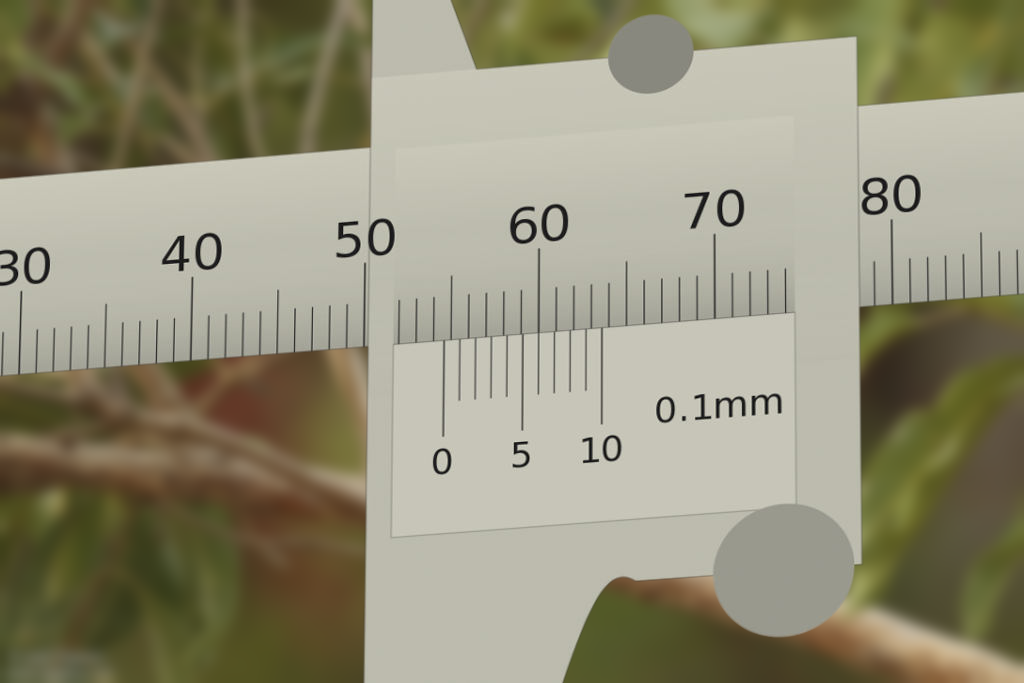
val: {"value": 54.6, "unit": "mm"}
